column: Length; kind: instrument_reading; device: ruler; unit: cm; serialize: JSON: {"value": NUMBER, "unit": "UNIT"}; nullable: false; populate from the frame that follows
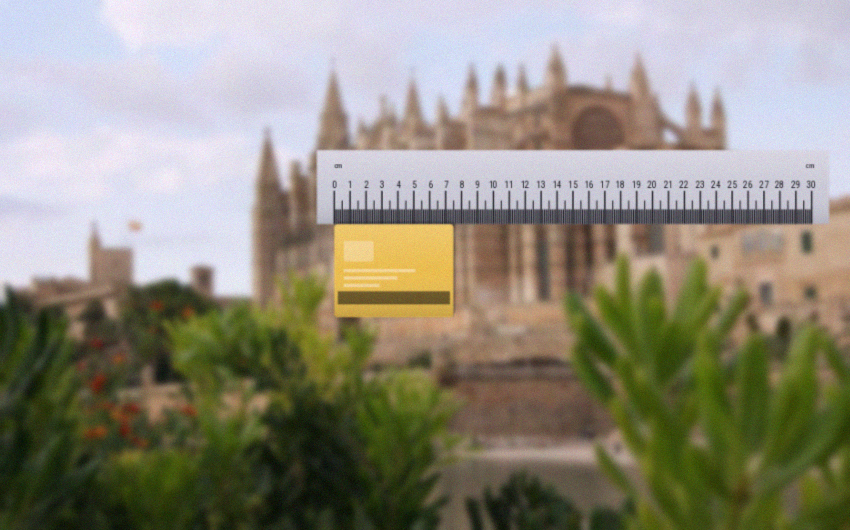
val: {"value": 7.5, "unit": "cm"}
